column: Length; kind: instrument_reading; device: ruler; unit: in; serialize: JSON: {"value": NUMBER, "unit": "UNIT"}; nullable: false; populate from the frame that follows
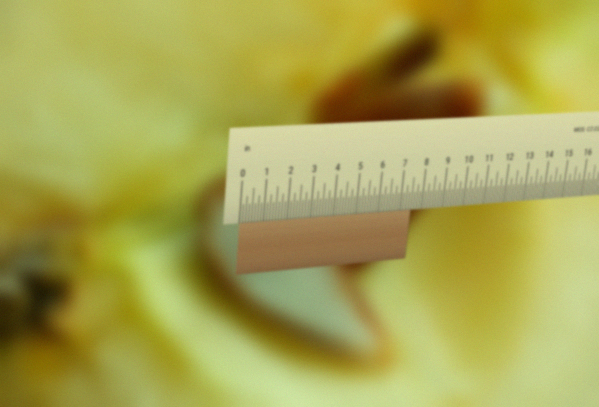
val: {"value": 7.5, "unit": "in"}
